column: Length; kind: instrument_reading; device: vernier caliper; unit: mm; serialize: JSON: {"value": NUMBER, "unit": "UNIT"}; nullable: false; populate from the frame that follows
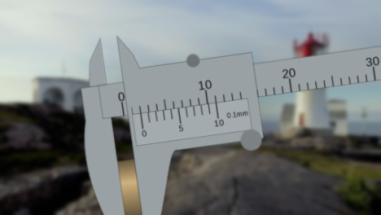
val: {"value": 2.0, "unit": "mm"}
